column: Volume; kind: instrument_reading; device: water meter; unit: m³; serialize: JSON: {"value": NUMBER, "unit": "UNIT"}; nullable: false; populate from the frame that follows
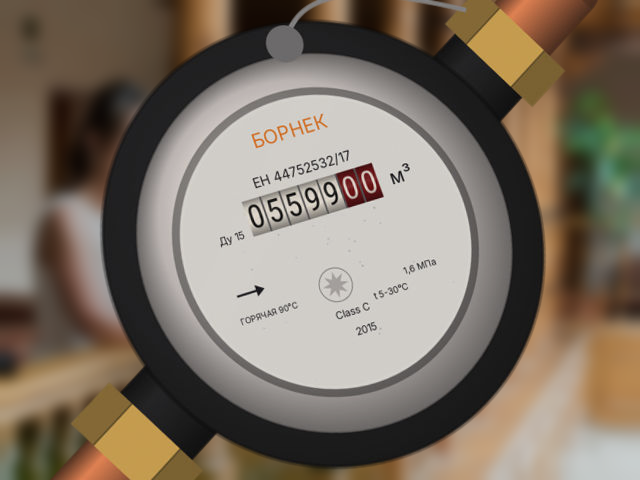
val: {"value": 5599.00, "unit": "m³"}
